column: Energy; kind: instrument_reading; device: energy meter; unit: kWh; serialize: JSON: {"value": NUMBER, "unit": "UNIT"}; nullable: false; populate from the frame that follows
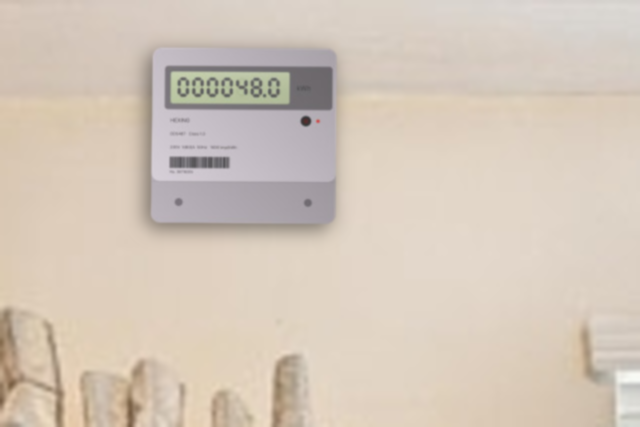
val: {"value": 48.0, "unit": "kWh"}
